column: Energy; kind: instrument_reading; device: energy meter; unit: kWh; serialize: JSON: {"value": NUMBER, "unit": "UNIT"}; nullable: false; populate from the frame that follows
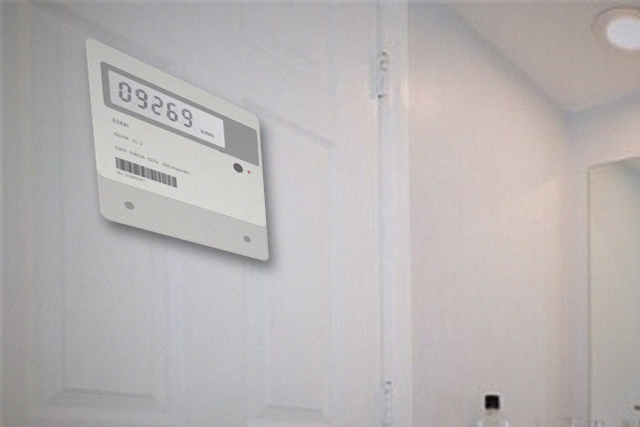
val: {"value": 9269, "unit": "kWh"}
